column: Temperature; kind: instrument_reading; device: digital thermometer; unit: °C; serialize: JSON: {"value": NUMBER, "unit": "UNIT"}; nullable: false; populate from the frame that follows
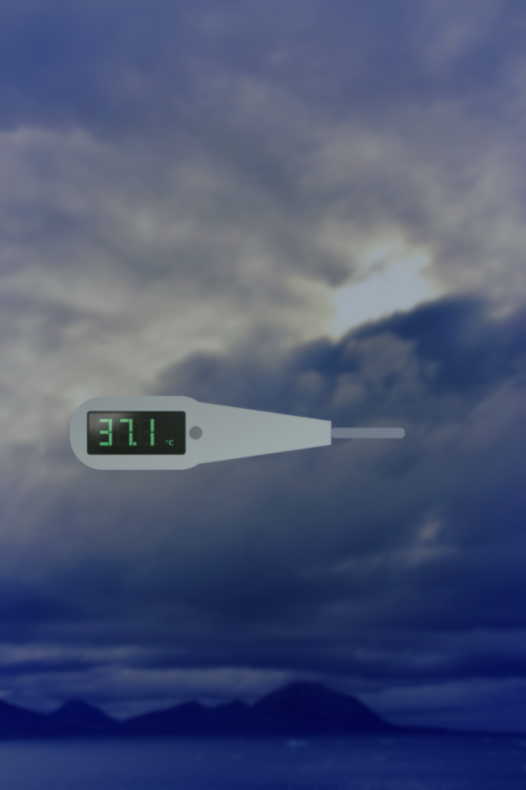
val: {"value": 37.1, "unit": "°C"}
